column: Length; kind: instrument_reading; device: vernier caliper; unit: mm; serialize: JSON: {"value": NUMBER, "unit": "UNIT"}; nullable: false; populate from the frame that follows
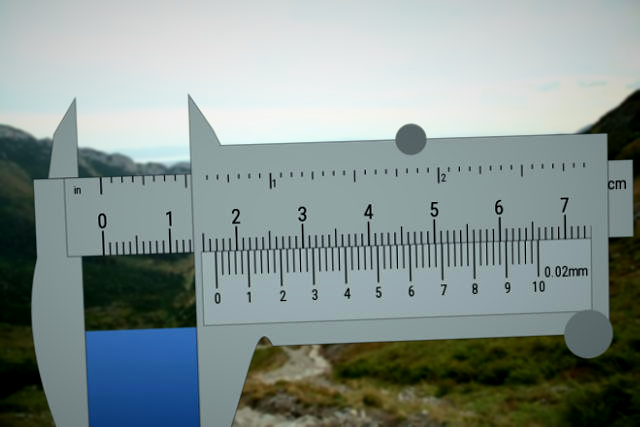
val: {"value": 16.8, "unit": "mm"}
